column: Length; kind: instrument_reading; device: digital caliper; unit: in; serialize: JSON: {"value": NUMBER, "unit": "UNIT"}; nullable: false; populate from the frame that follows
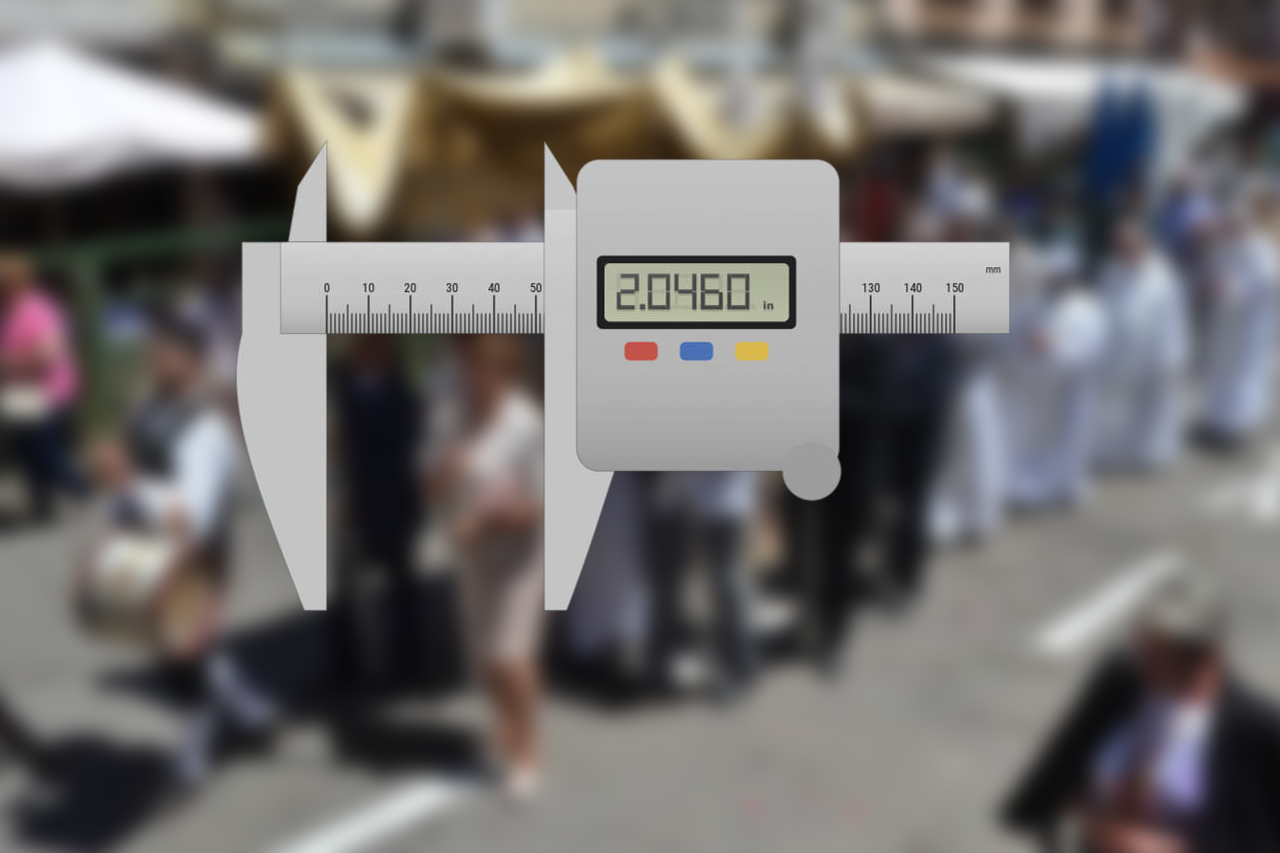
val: {"value": 2.0460, "unit": "in"}
